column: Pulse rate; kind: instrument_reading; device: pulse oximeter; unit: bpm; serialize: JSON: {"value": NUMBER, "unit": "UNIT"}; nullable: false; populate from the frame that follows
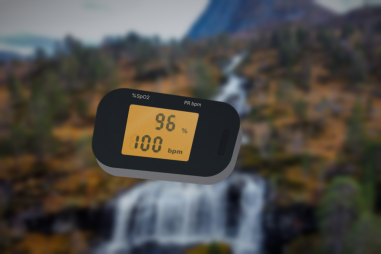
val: {"value": 100, "unit": "bpm"}
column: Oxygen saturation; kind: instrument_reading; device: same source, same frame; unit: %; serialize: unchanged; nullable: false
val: {"value": 96, "unit": "%"}
